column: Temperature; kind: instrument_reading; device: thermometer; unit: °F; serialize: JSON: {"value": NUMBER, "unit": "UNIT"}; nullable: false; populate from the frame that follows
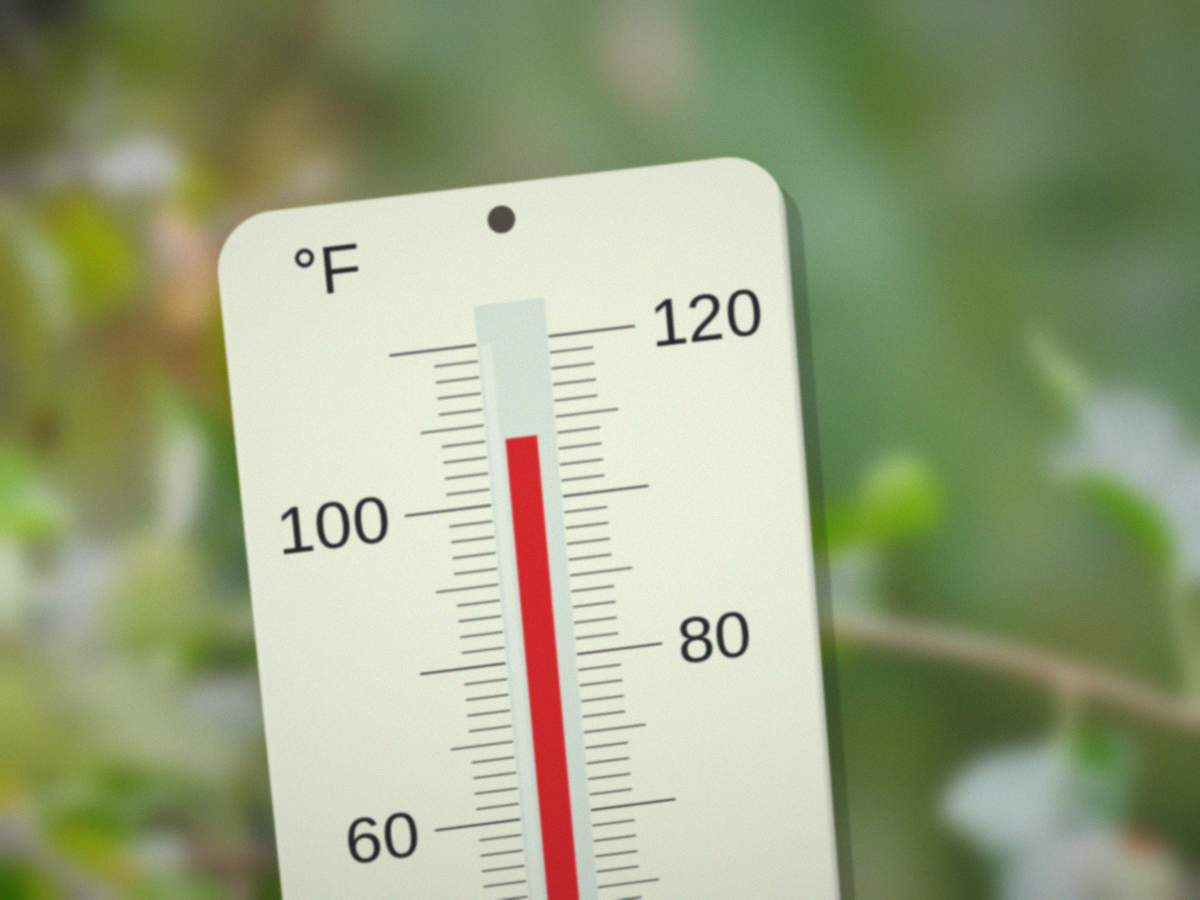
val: {"value": 108, "unit": "°F"}
